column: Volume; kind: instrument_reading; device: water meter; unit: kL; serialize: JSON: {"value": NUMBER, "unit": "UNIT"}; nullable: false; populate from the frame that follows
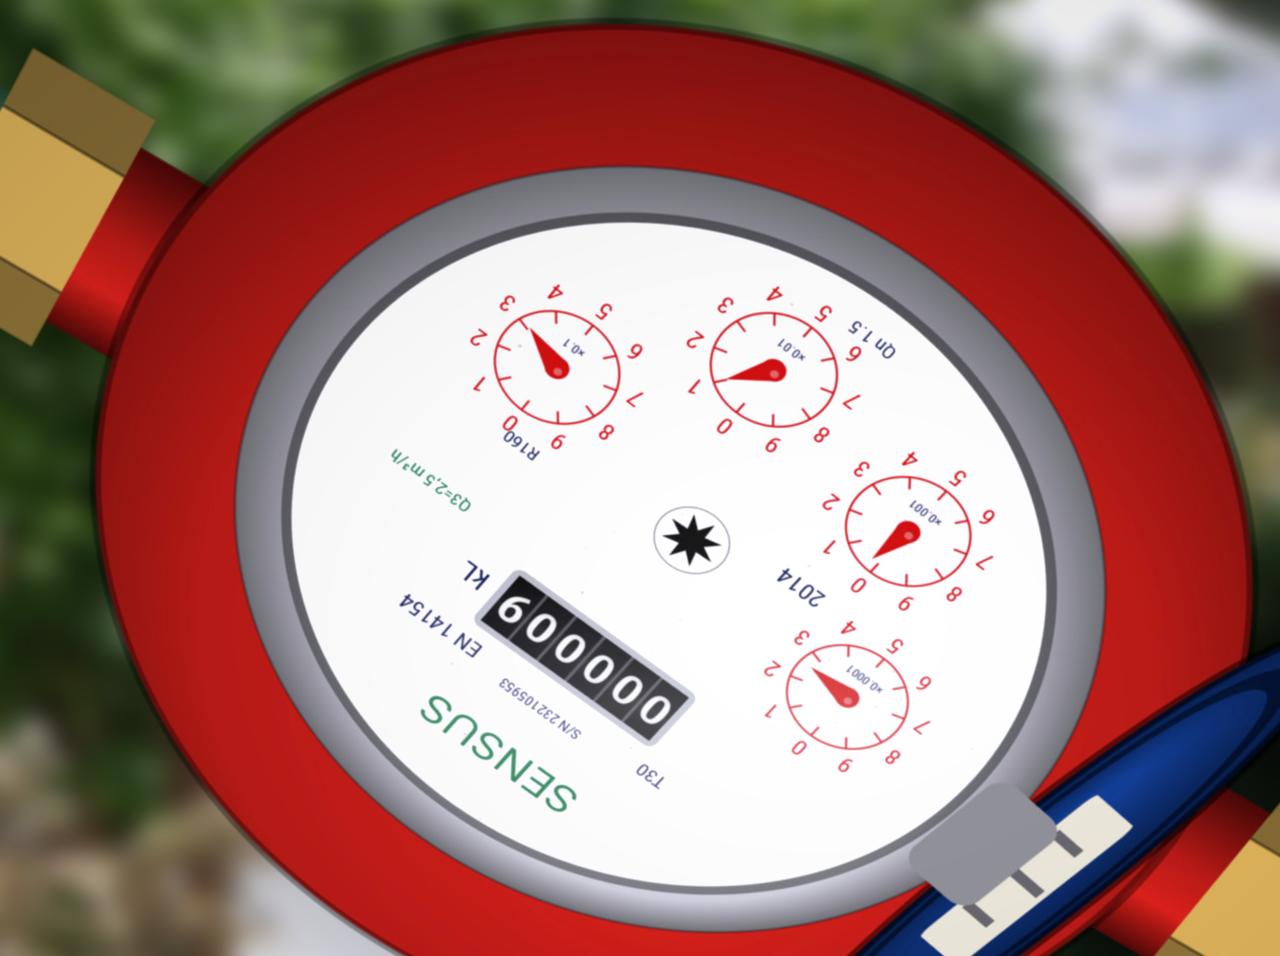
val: {"value": 9.3102, "unit": "kL"}
